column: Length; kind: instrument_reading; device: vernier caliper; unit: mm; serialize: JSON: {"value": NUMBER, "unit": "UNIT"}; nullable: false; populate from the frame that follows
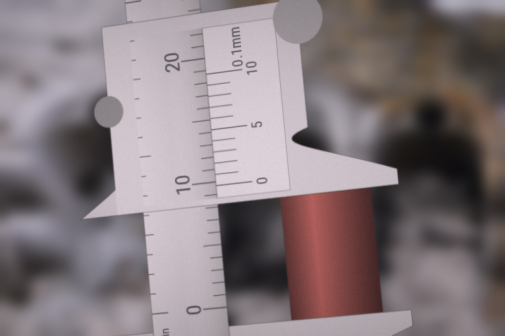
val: {"value": 9.7, "unit": "mm"}
